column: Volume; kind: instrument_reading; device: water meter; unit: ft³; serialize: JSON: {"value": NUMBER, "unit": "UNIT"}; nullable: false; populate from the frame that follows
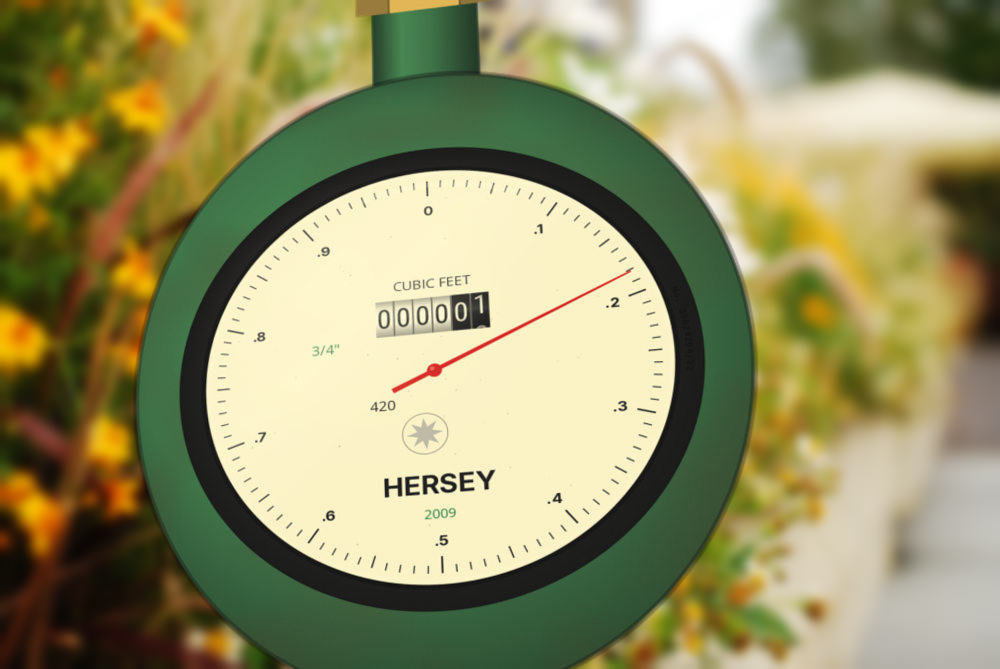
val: {"value": 1.18, "unit": "ft³"}
